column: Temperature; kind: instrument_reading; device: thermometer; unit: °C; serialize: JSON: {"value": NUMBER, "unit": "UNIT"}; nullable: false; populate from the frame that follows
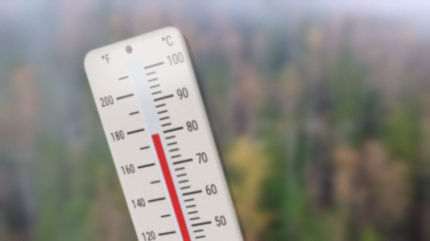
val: {"value": 80, "unit": "°C"}
